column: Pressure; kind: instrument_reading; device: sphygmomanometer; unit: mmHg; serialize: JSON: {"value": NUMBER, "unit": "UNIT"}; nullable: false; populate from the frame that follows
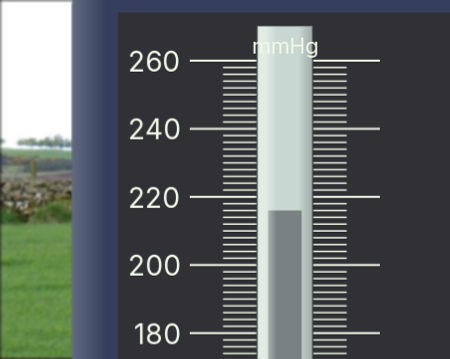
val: {"value": 216, "unit": "mmHg"}
